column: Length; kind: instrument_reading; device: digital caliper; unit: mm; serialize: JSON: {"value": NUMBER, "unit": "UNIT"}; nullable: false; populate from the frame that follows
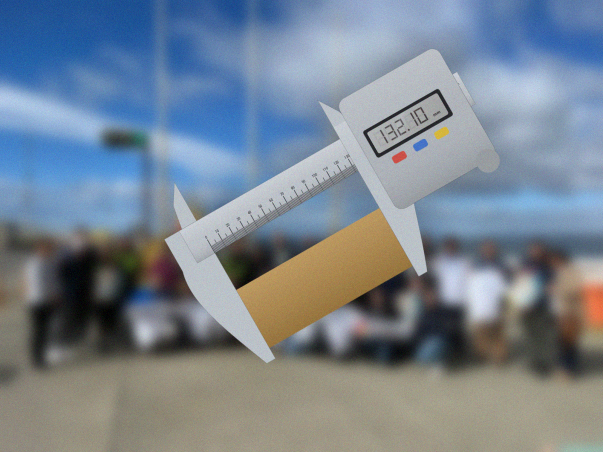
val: {"value": 132.10, "unit": "mm"}
